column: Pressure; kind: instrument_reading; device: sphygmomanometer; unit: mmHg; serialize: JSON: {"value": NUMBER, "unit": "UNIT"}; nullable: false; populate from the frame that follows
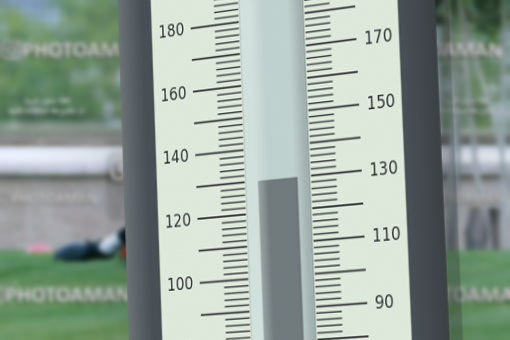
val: {"value": 130, "unit": "mmHg"}
